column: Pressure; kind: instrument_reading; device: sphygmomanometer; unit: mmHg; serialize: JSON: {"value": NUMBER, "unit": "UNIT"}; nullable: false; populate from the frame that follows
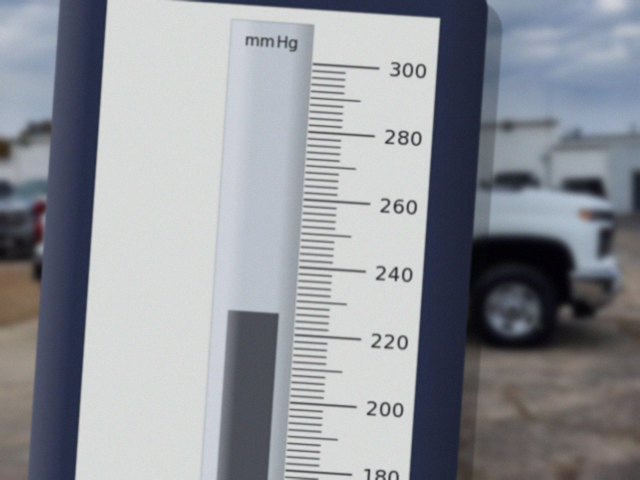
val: {"value": 226, "unit": "mmHg"}
